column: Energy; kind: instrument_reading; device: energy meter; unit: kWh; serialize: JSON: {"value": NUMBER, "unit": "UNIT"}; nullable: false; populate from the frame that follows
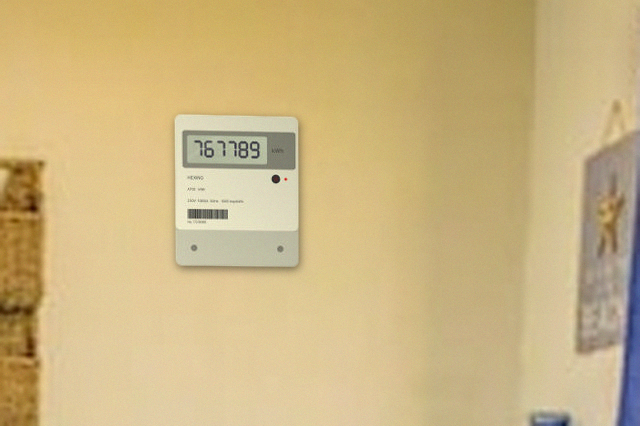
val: {"value": 767789, "unit": "kWh"}
